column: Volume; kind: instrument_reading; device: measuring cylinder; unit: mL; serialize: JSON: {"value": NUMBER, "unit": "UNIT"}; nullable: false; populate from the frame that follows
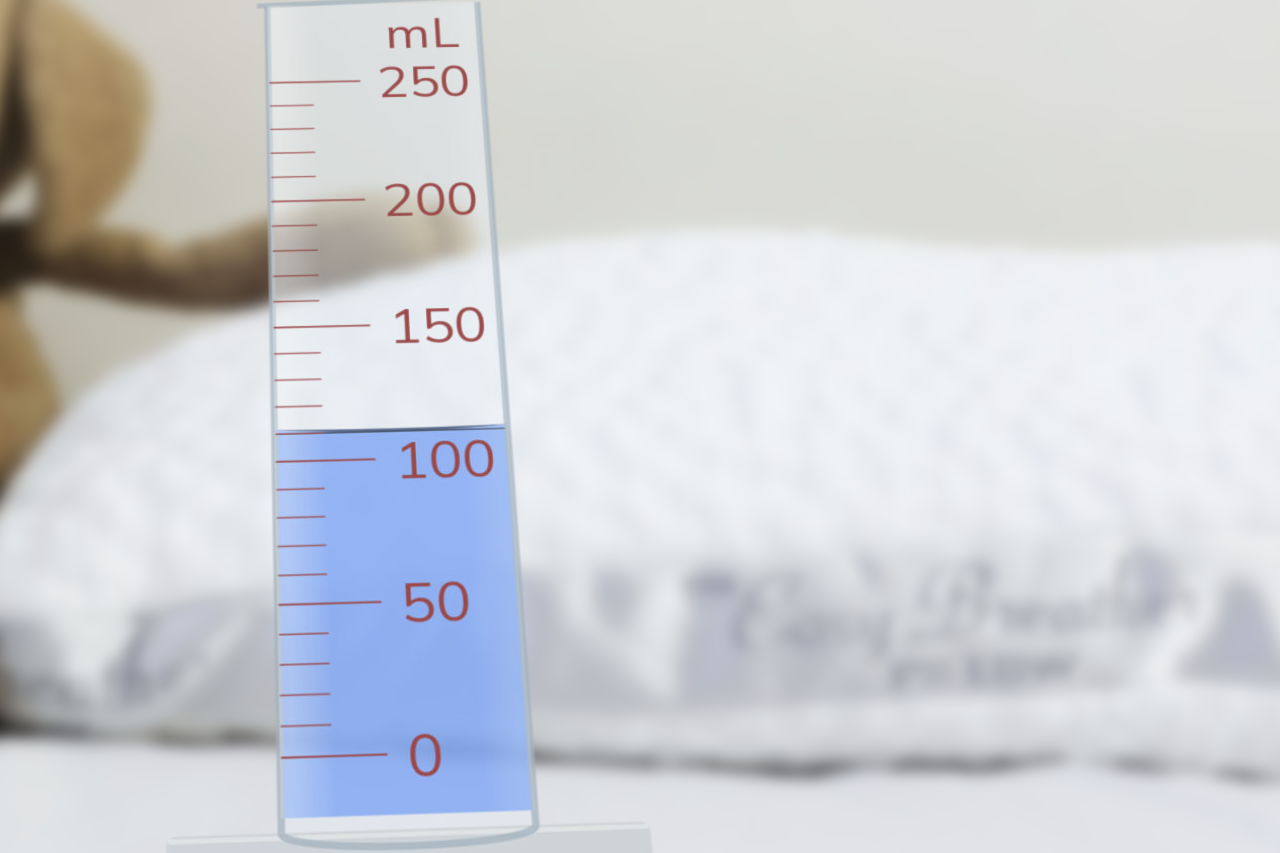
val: {"value": 110, "unit": "mL"}
